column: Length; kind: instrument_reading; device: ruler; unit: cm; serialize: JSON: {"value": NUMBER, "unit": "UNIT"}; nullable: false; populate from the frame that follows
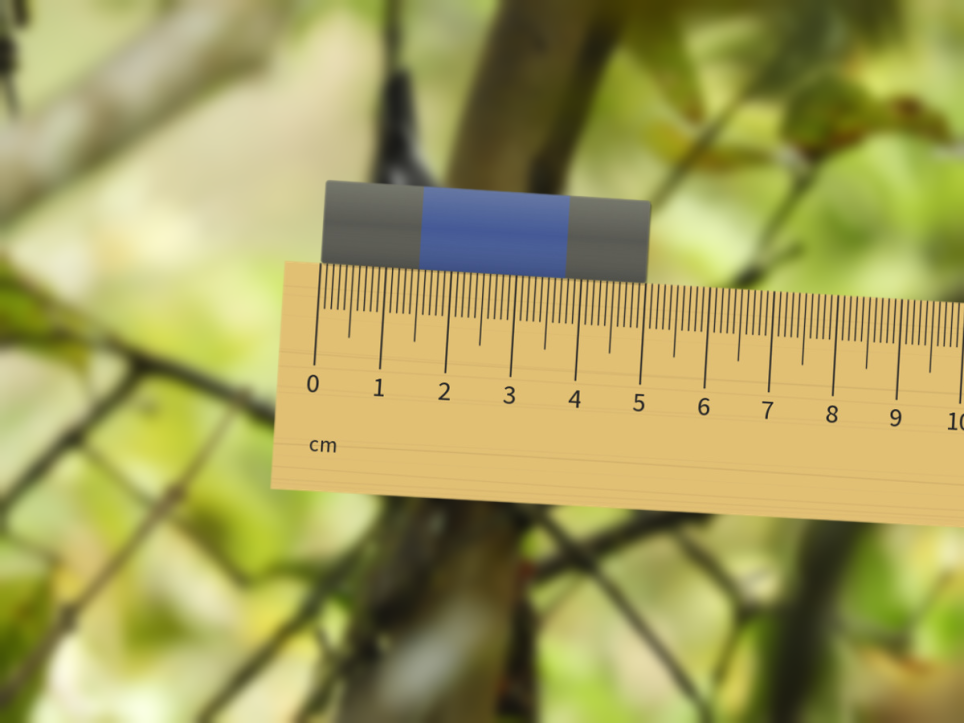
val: {"value": 5, "unit": "cm"}
